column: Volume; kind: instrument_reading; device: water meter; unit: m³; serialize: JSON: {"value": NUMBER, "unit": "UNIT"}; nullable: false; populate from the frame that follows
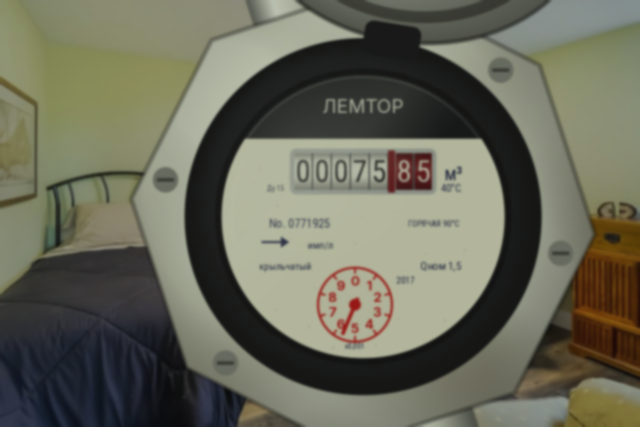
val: {"value": 75.855, "unit": "m³"}
